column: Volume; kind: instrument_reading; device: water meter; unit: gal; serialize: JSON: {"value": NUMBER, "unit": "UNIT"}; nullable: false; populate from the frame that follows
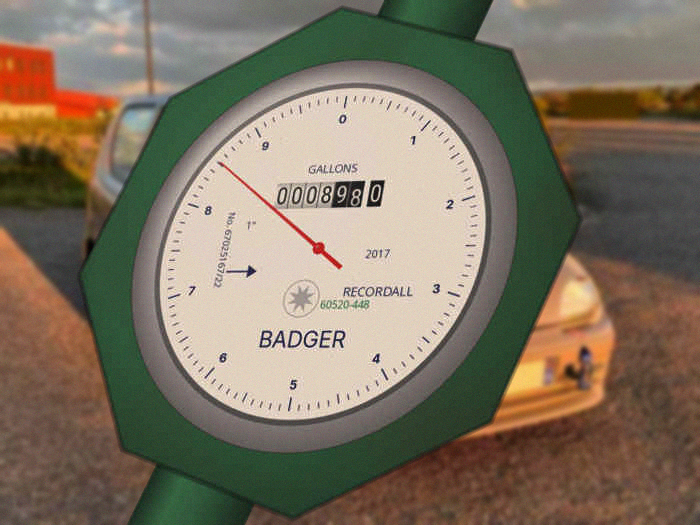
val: {"value": 8978.5, "unit": "gal"}
